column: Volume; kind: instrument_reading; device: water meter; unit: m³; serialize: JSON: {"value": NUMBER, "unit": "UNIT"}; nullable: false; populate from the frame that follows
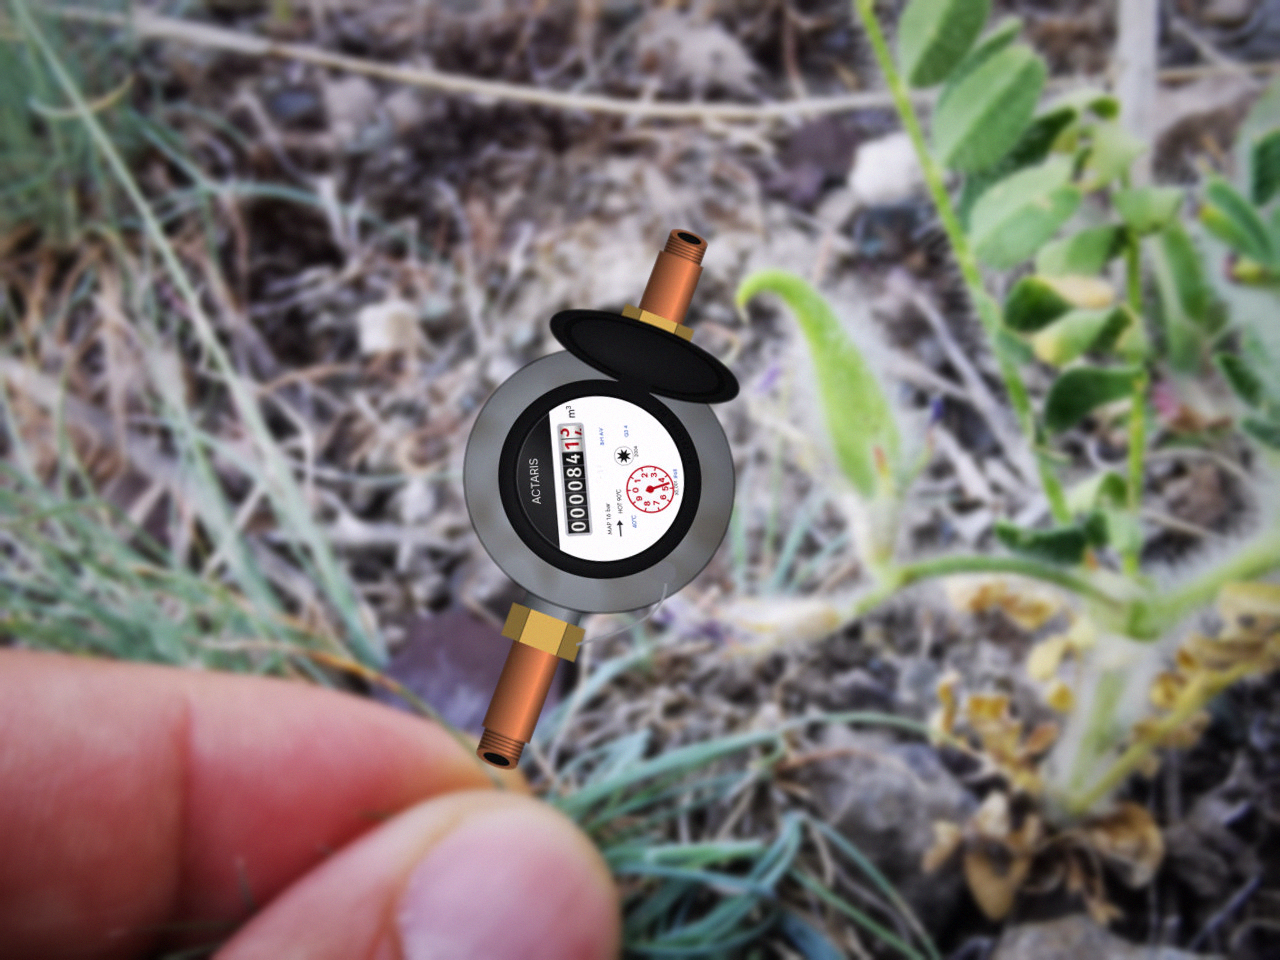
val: {"value": 84.134, "unit": "m³"}
